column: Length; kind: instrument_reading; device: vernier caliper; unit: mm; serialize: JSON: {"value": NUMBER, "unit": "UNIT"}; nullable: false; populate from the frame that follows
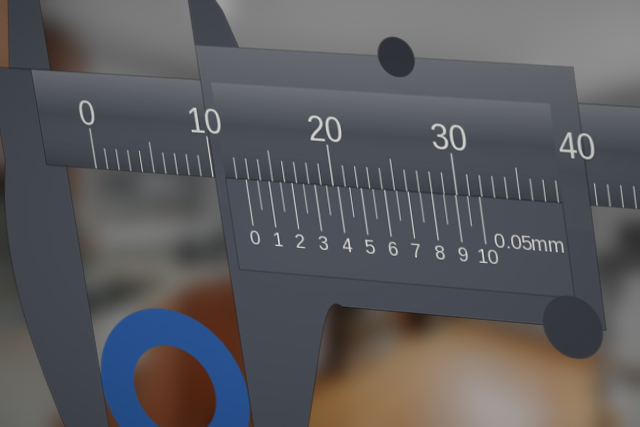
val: {"value": 12.8, "unit": "mm"}
